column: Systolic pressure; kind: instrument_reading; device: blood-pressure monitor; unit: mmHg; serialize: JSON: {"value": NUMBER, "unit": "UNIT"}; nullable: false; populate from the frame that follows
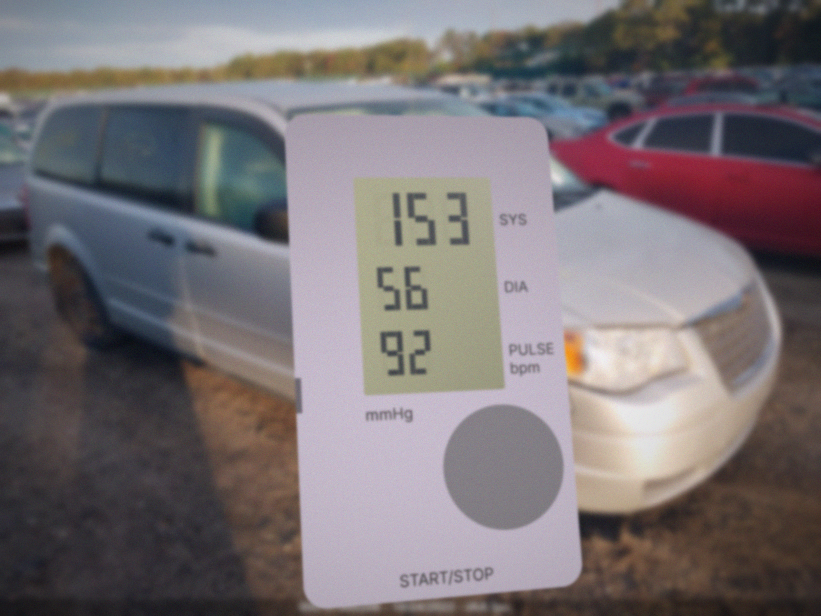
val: {"value": 153, "unit": "mmHg"}
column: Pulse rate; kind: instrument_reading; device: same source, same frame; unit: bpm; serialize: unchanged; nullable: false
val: {"value": 92, "unit": "bpm"}
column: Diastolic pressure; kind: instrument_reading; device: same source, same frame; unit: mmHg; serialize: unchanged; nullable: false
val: {"value": 56, "unit": "mmHg"}
